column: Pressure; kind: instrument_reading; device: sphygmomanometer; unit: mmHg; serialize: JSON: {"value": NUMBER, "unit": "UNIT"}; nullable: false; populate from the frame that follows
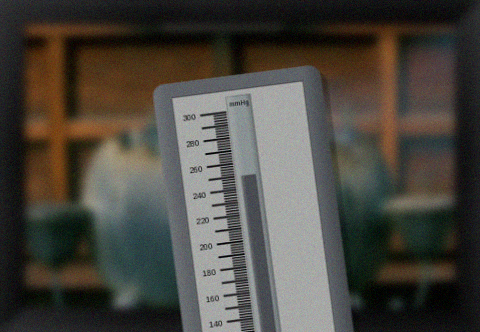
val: {"value": 250, "unit": "mmHg"}
